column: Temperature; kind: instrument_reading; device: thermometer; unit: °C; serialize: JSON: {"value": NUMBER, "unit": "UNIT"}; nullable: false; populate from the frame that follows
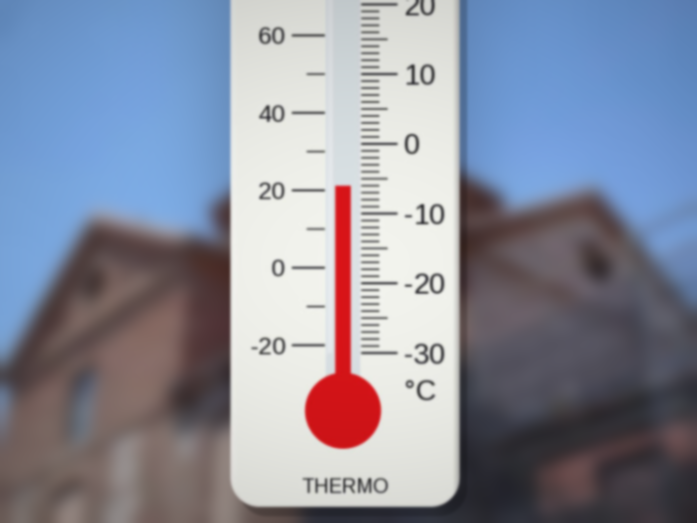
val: {"value": -6, "unit": "°C"}
